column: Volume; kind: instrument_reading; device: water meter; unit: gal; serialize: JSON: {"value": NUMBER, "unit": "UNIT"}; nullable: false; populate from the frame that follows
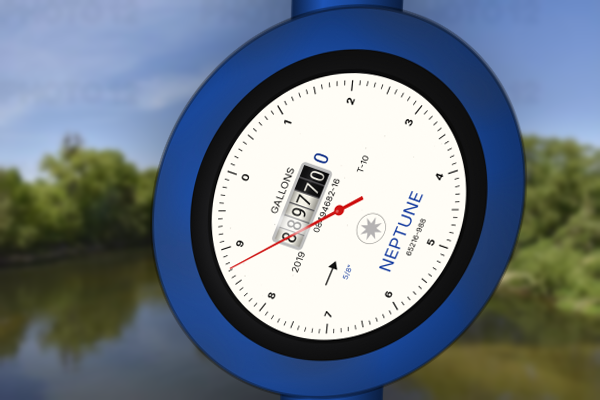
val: {"value": 8897698.7, "unit": "gal"}
